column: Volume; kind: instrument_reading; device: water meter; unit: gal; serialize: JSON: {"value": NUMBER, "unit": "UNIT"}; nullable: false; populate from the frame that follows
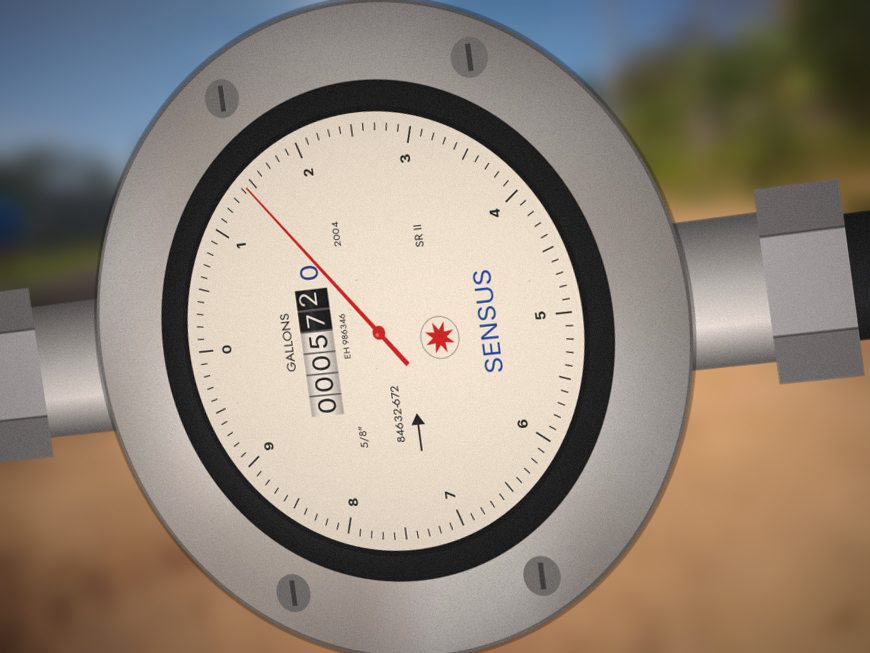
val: {"value": 5721.4, "unit": "gal"}
